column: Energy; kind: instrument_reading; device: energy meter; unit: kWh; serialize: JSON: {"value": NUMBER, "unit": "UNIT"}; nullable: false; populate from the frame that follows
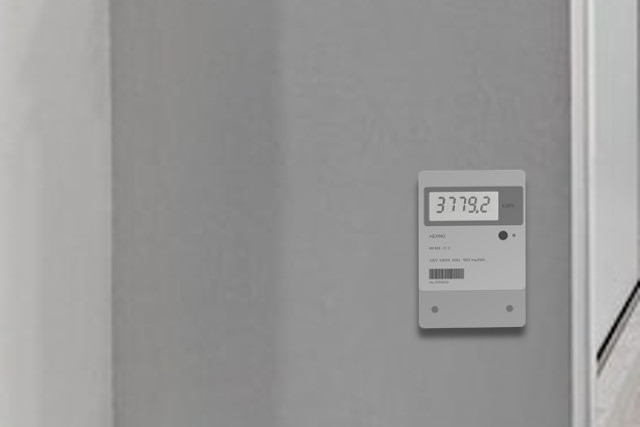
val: {"value": 3779.2, "unit": "kWh"}
